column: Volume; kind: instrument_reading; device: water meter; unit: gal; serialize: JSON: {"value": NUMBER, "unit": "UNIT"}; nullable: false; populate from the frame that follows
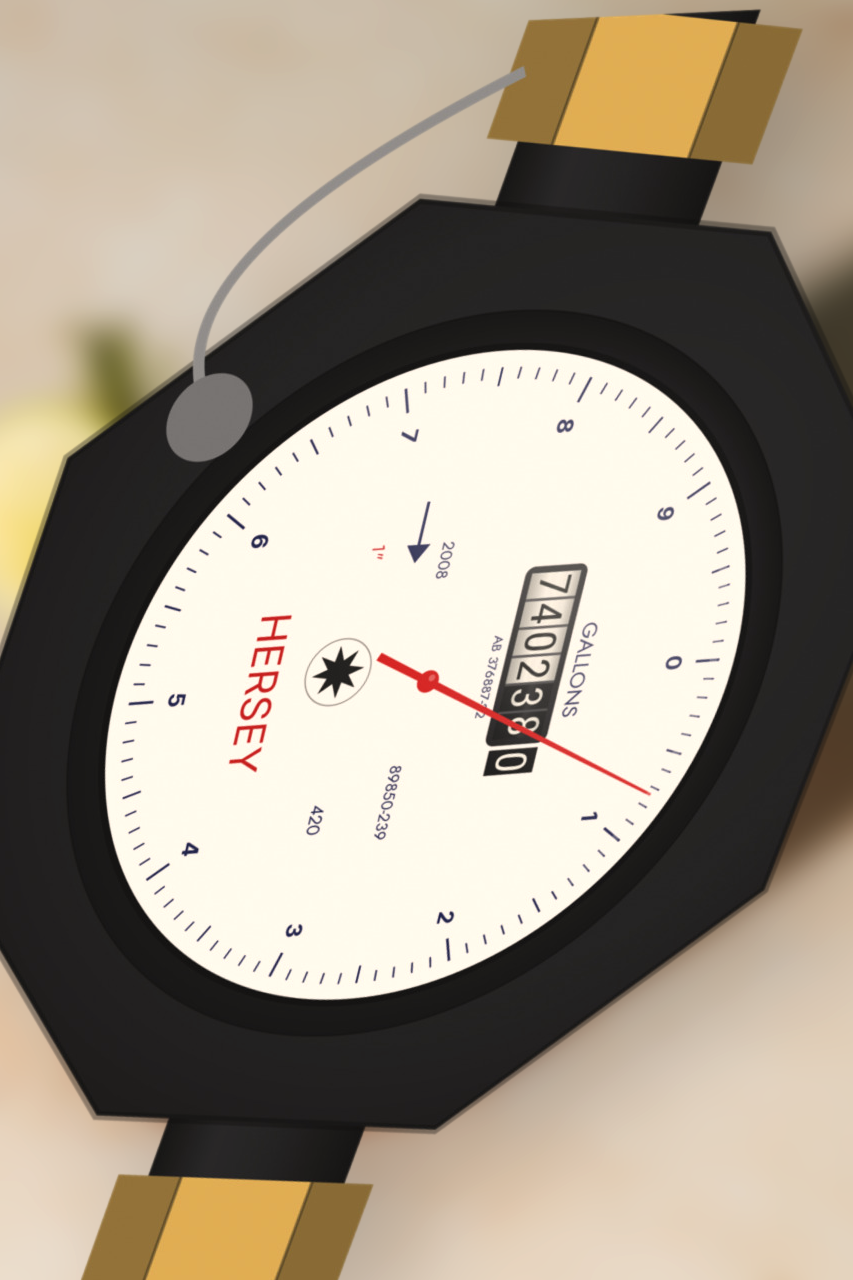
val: {"value": 7402380.7, "unit": "gal"}
